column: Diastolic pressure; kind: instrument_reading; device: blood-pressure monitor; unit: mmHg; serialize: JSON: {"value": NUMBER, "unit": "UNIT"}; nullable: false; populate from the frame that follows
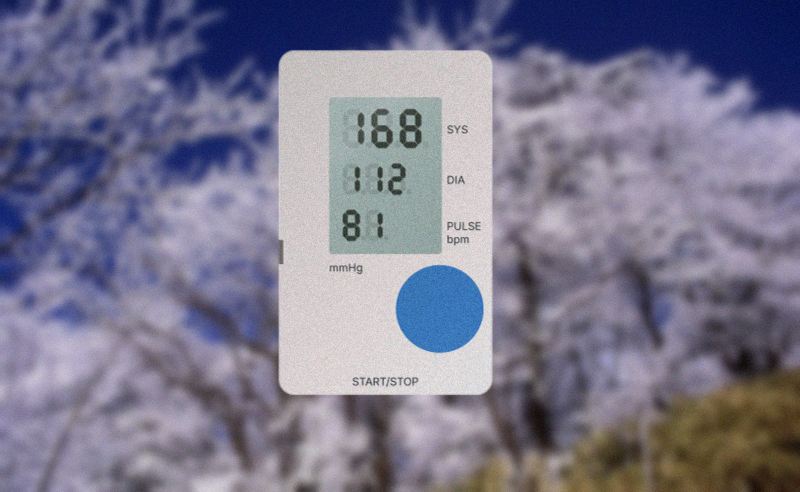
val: {"value": 112, "unit": "mmHg"}
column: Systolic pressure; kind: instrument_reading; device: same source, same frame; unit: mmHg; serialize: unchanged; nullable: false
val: {"value": 168, "unit": "mmHg"}
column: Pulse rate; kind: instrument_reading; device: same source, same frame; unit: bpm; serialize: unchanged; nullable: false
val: {"value": 81, "unit": "bpm"}
